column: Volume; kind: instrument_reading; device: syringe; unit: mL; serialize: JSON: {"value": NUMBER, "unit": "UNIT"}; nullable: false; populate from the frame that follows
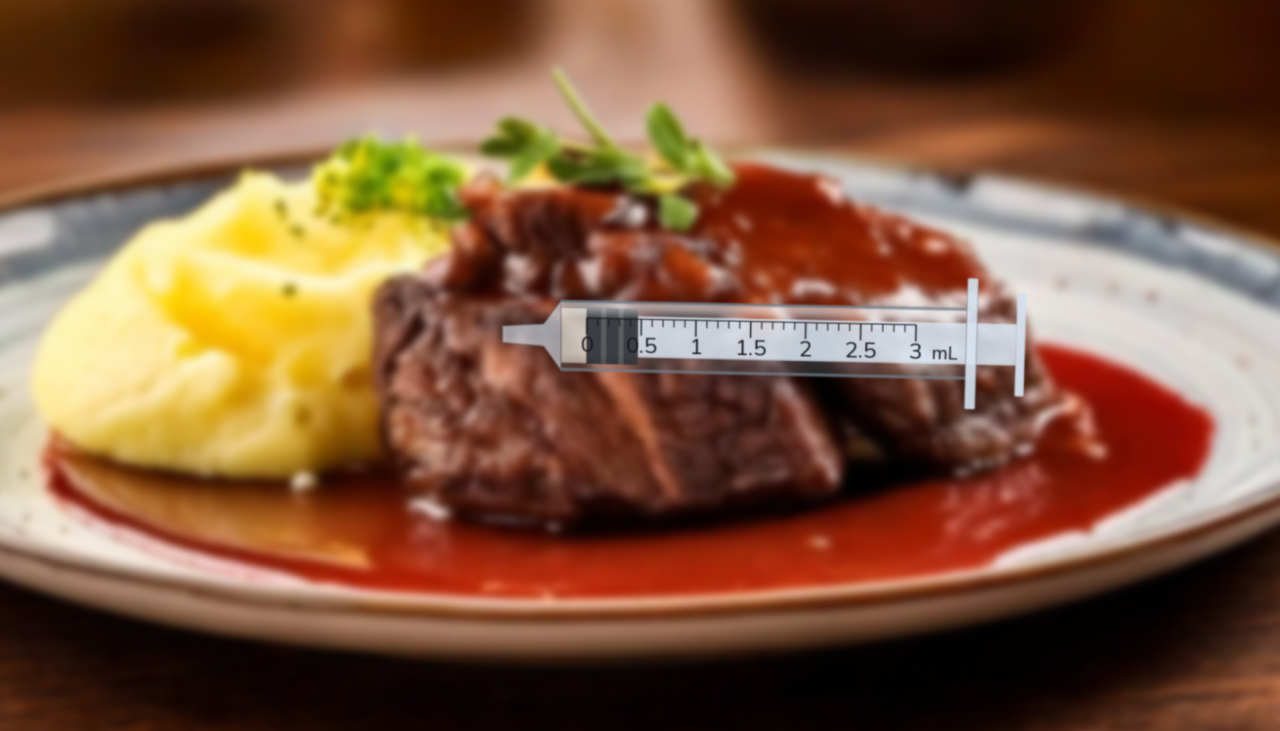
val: {"value": 0, "unit": "mL"}
